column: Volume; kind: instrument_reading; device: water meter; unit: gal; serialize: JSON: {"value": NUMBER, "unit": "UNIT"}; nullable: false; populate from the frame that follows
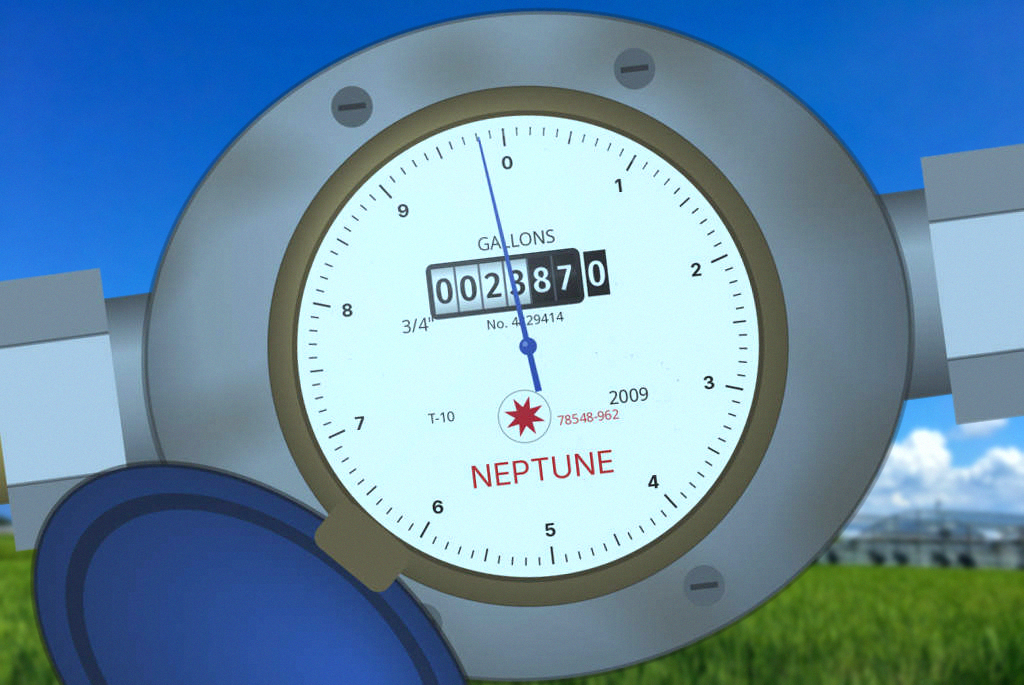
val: {"value": 23869.8, "unit": "gal"}
